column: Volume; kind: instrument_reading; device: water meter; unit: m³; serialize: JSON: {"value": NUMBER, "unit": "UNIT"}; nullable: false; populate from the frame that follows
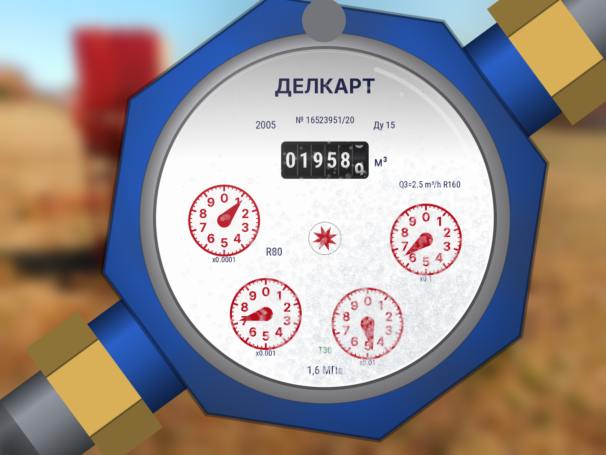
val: {"value": 19588.6471, "unit": "m³"}
